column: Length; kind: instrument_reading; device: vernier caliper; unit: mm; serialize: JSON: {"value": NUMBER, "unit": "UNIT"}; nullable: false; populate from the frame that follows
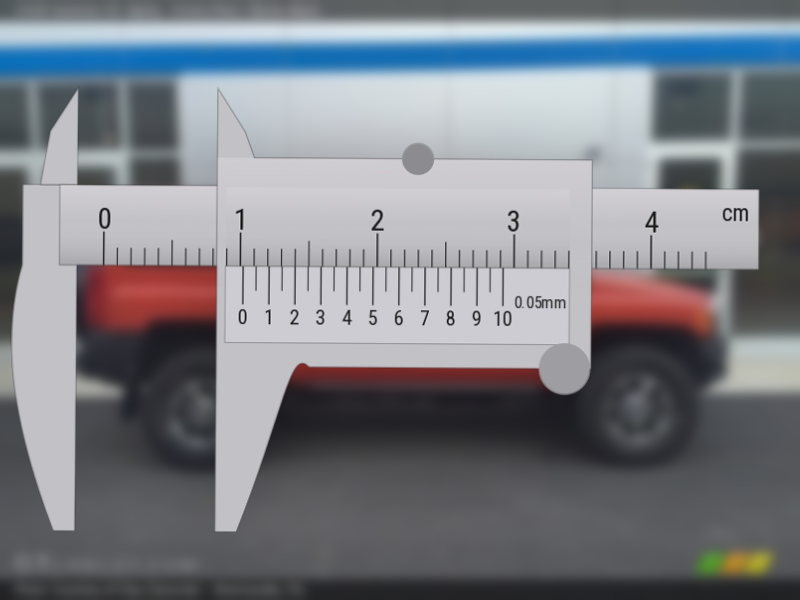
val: {"value": 10.2, "unit": "mm"}
